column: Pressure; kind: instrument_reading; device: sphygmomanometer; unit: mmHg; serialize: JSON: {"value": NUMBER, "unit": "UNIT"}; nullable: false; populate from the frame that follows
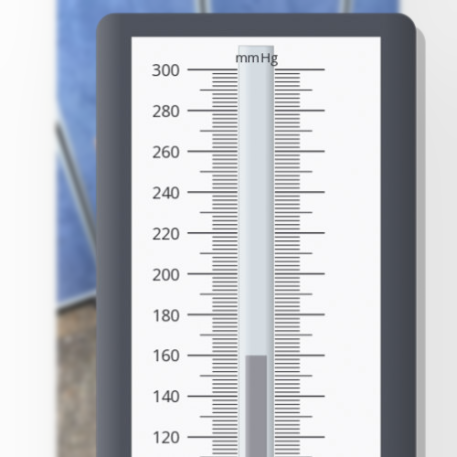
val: {"value": 160, "unit": "mmHg"}
